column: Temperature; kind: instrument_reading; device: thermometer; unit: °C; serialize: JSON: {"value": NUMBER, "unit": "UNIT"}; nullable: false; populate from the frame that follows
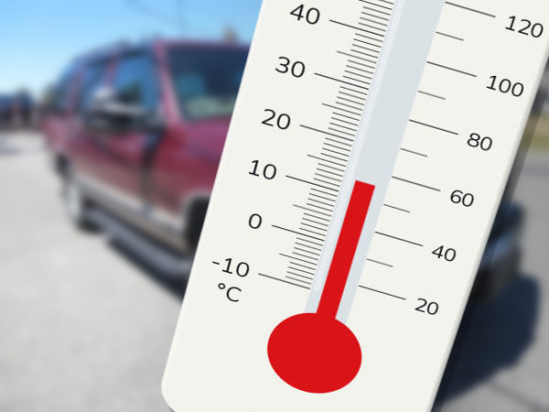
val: {"value": 13, "unit": "°C"}
